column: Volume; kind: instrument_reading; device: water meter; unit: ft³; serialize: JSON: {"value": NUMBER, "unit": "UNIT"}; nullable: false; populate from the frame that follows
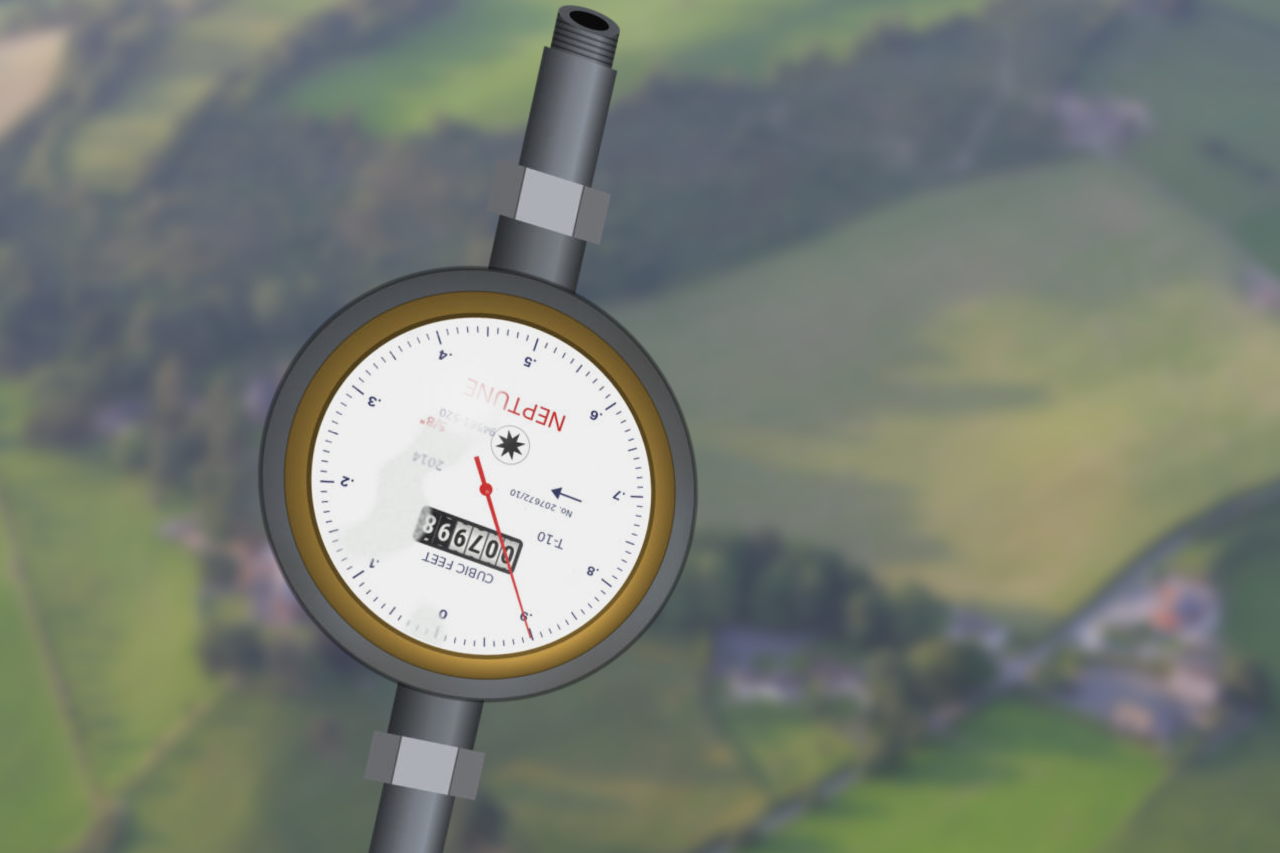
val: {"value": 7997.90, "unit": "ft³"}
